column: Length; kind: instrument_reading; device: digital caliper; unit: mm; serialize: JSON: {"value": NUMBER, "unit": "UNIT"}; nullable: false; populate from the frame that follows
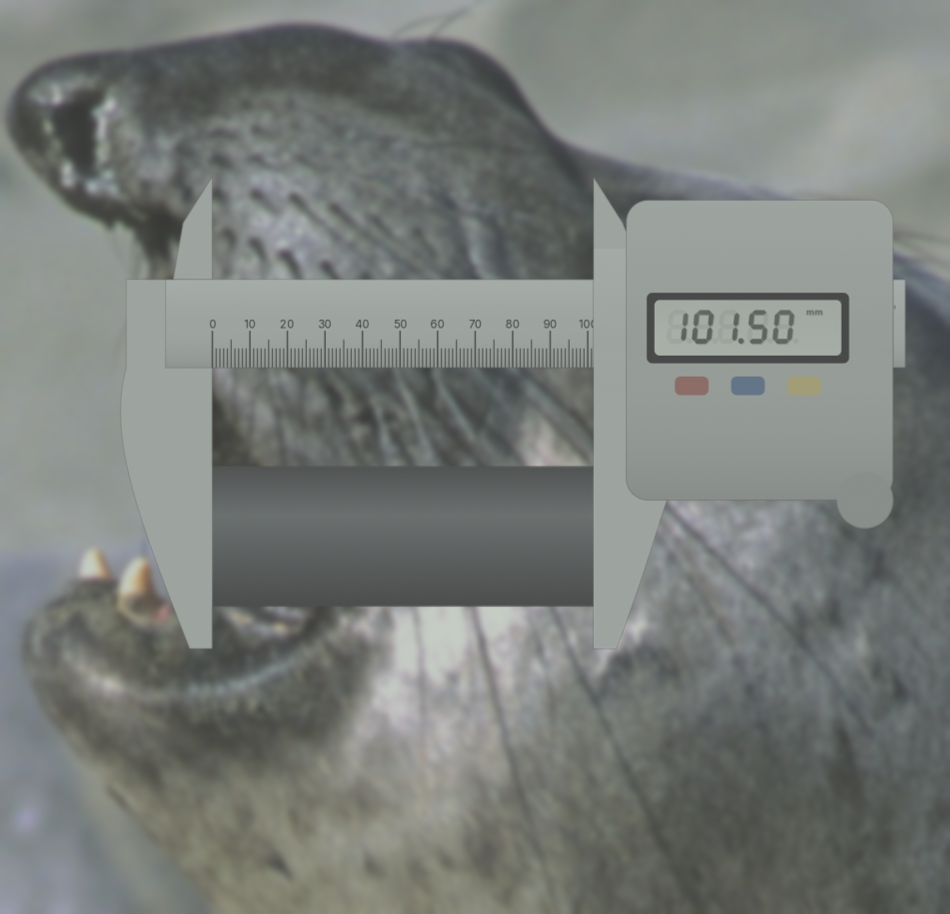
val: {"value": 101.50, "unit": "mm"}
